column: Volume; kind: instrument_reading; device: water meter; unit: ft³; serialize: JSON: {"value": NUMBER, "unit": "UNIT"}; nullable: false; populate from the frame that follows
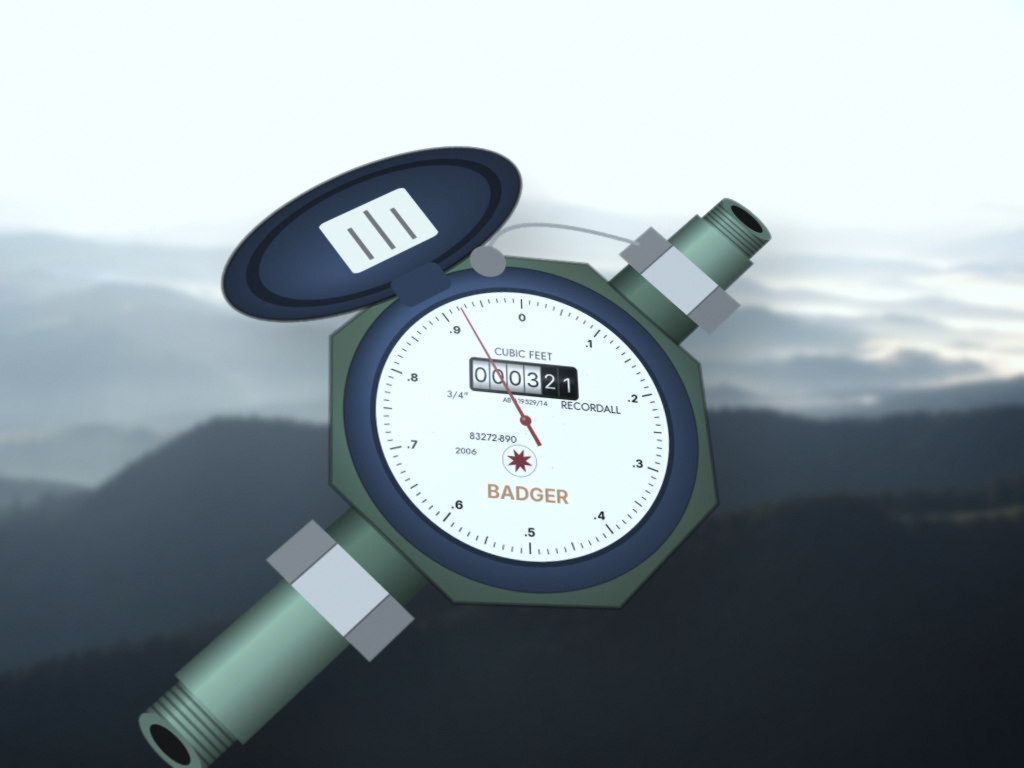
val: {"value": 320.92, "unit": "ft³"}
